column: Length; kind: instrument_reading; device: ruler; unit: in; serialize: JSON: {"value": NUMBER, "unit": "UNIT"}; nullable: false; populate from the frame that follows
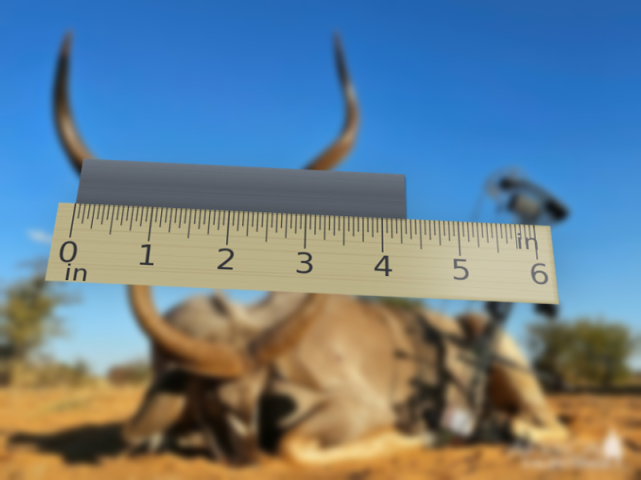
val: {"value": 4.3125, "unit": "in"}
